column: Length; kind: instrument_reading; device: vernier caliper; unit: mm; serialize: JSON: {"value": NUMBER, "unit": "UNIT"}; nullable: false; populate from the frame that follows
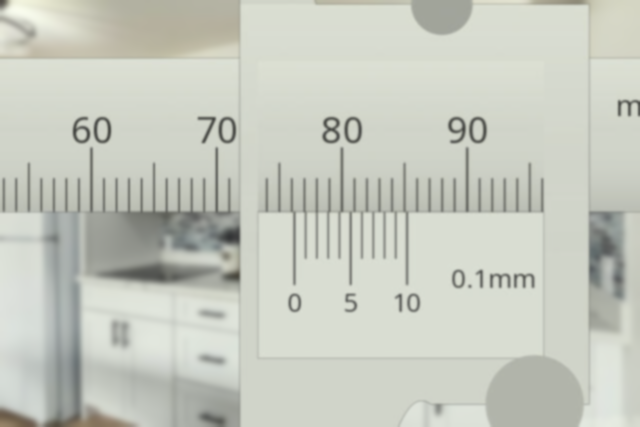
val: {"value": 76.2, "unit": "mm"}
